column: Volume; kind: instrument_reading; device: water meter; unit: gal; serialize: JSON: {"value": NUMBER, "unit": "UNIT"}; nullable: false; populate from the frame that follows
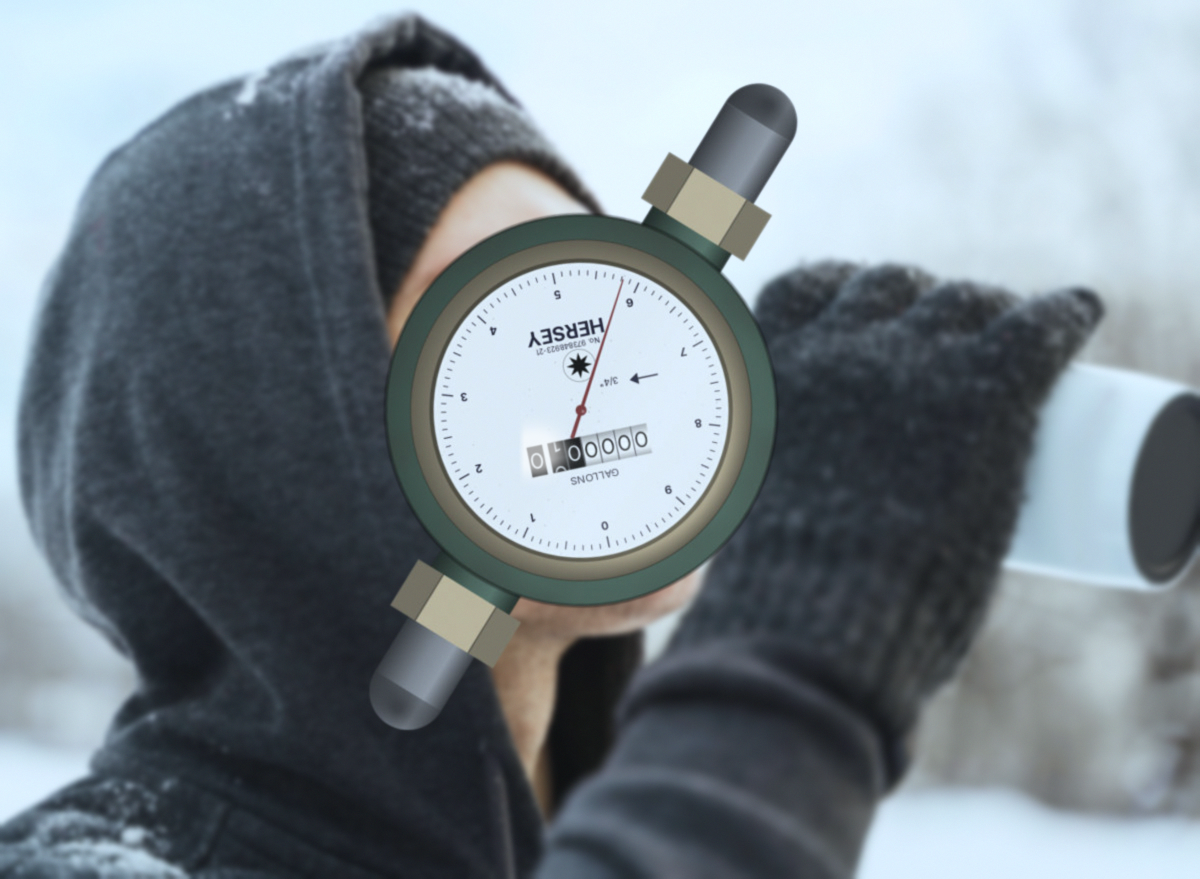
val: {"value": 5.8, "unit": "gal"}
